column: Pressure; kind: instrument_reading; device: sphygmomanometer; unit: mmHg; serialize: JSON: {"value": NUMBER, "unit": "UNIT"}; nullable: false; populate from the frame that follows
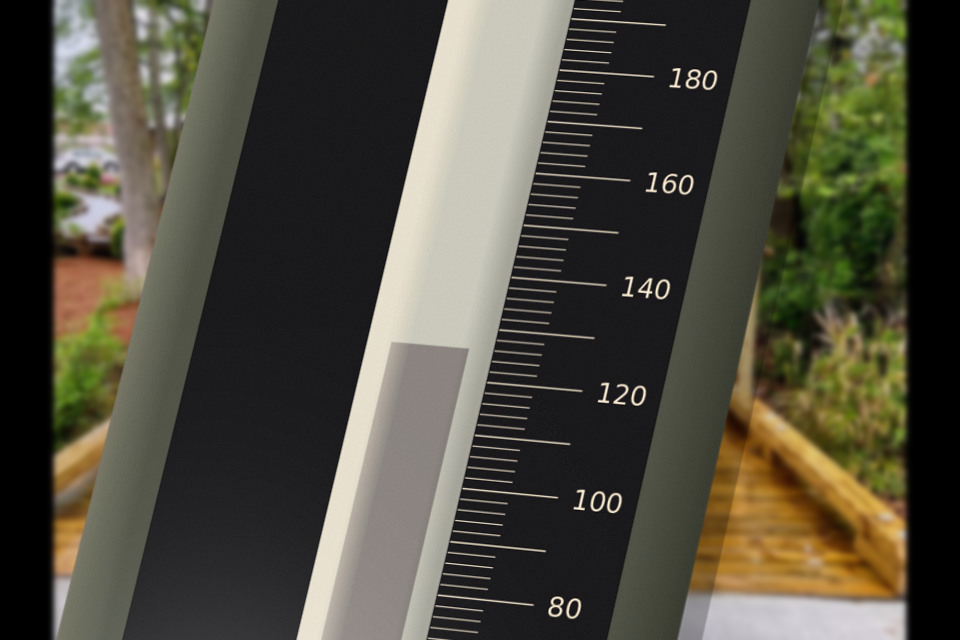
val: {"value": 126, "unit": "mmHg"}
